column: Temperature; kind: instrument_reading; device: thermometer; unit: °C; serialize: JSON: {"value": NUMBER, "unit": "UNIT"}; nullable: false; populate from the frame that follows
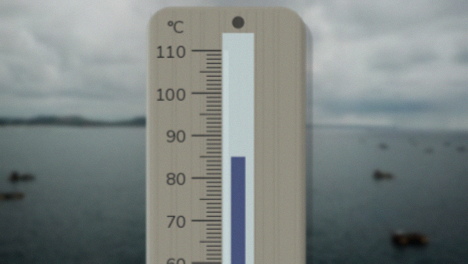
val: {"value": 85, "unit": "°C"}
